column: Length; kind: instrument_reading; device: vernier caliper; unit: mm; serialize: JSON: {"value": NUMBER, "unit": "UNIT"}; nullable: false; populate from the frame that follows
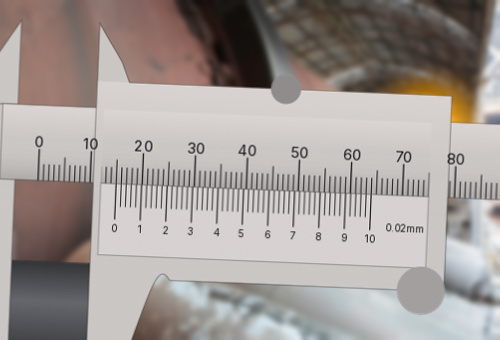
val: {"value": 15.0, "unit": "mm"}
